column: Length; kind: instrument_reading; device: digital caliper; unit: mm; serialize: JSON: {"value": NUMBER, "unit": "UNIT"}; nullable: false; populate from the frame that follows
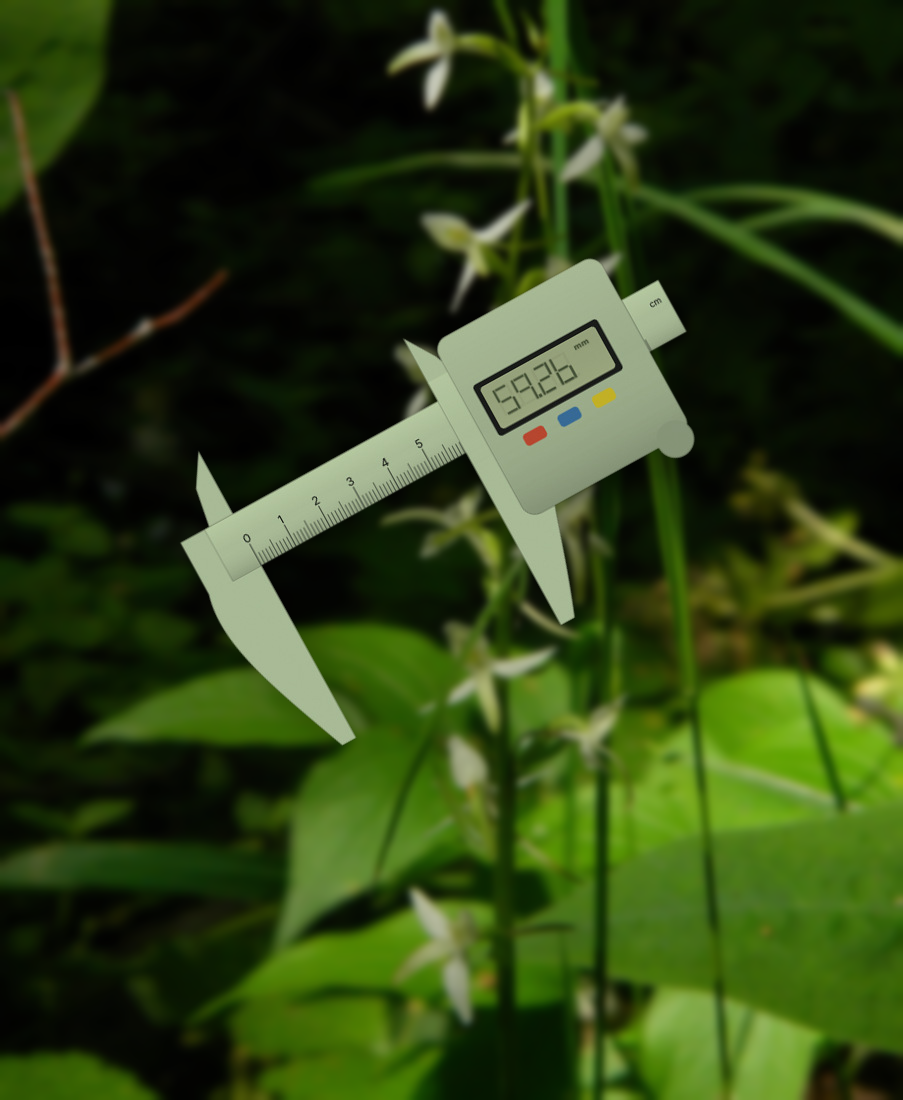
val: {"value": 59.26, "unit": "mm"}
